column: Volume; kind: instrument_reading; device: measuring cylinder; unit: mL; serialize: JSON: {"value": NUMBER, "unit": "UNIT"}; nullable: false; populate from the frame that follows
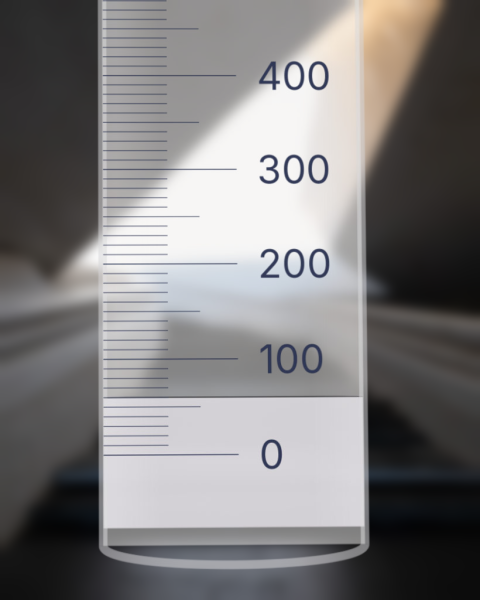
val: {"value": 60, "unit": "mL"}
